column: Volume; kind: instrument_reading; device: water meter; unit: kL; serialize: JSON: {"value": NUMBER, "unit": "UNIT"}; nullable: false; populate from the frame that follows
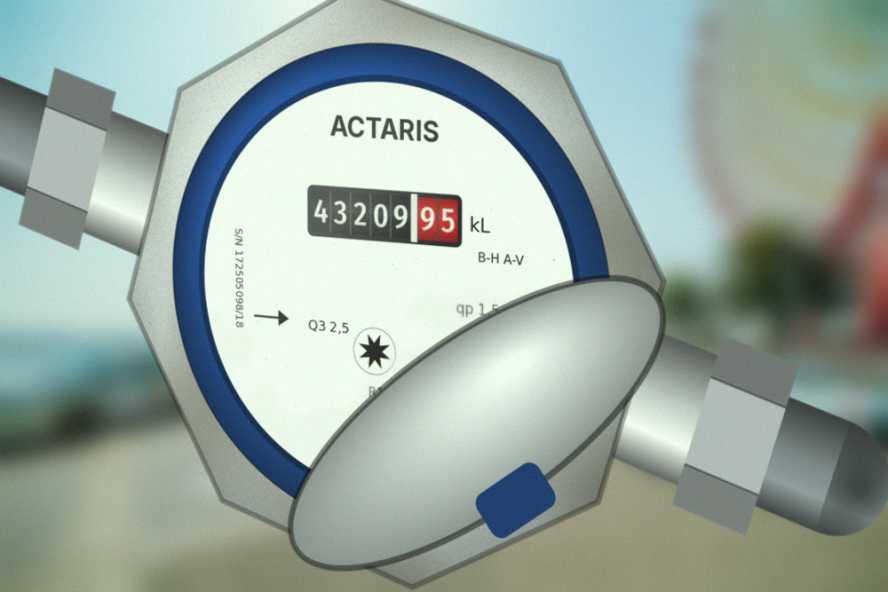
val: {"value": 43209.95, "unit": "kL"}
